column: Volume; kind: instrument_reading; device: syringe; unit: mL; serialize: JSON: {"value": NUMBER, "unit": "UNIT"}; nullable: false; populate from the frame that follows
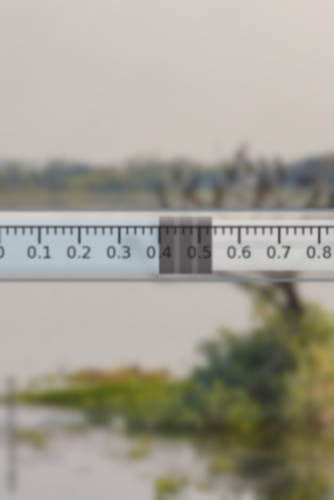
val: {"value": 0.4, "unit": "mL"}
